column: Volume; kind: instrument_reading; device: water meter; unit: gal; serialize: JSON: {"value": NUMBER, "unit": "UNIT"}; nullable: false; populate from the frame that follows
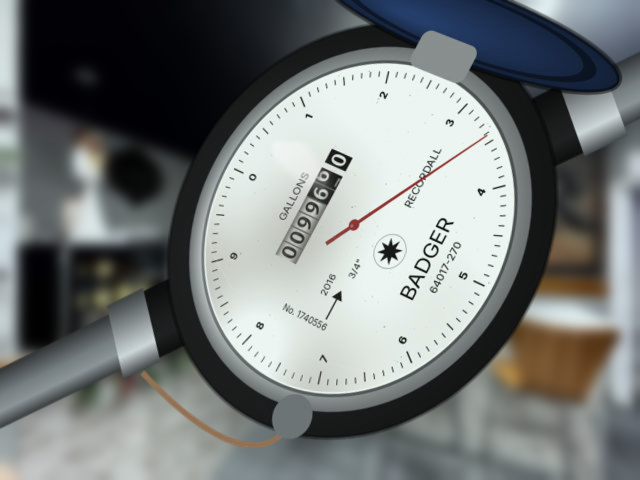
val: {"value": 99663.4, "unit": "gal"}
